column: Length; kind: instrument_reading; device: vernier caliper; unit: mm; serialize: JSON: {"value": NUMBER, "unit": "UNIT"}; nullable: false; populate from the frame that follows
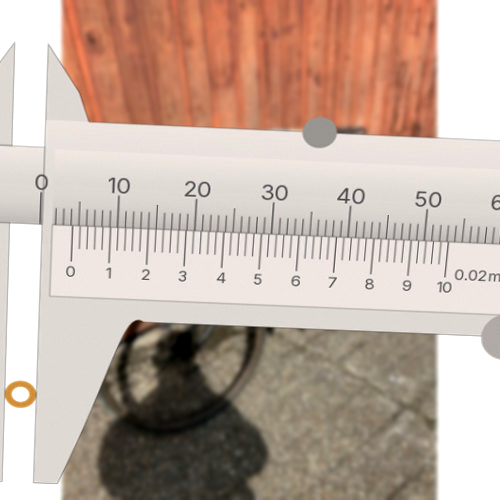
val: {"value": 4.2, "unit": "mm"}
